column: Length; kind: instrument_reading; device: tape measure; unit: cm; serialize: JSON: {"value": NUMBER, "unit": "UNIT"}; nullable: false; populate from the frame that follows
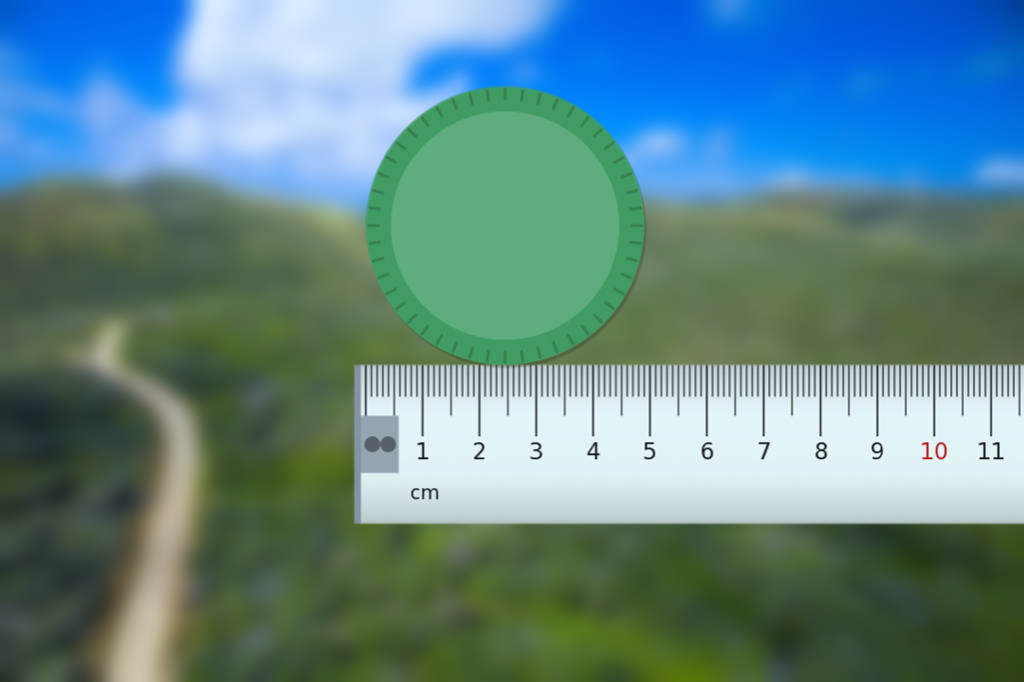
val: {"value": 4.9, "unit": "cm"}
